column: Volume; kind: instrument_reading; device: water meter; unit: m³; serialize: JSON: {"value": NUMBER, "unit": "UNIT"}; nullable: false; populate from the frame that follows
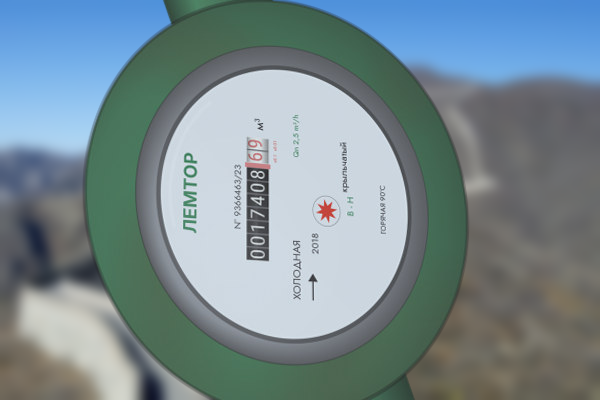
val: {"value": 17408.69, "unit": "m³"}
